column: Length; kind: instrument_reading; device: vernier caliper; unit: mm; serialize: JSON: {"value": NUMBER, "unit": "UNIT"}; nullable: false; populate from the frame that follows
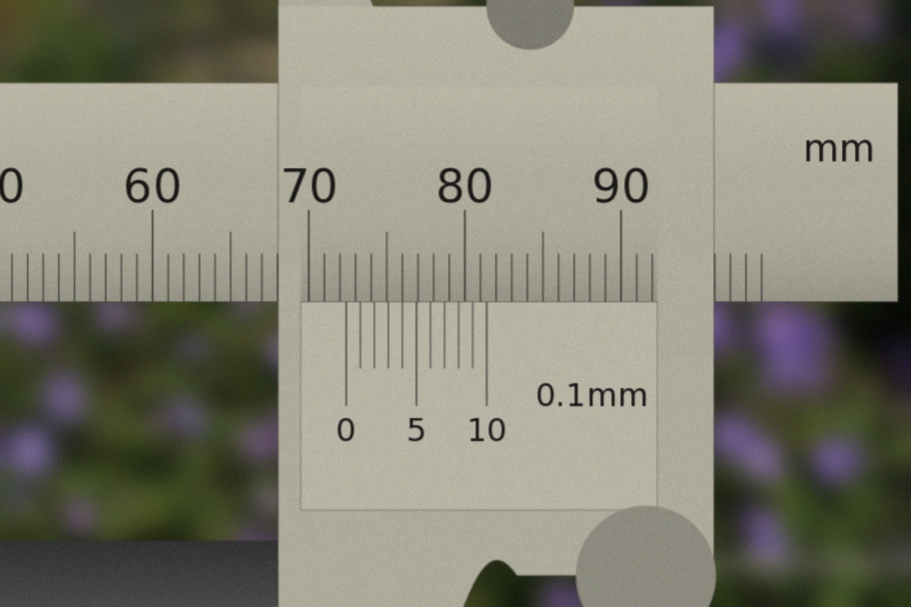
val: {"value": 72.4, "unit": "mm"}
